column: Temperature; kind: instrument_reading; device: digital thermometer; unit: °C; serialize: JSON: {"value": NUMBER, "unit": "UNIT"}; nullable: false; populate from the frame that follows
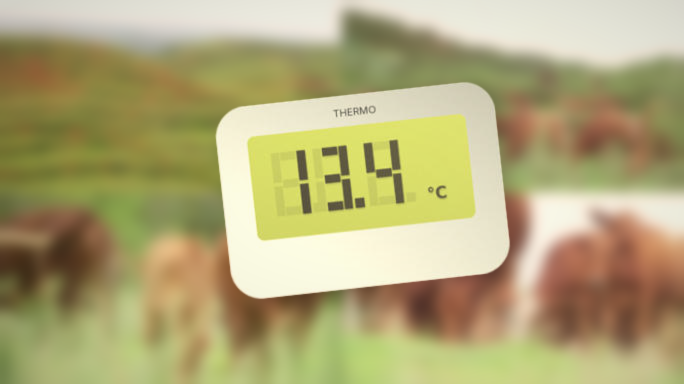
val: {"value": 13.4, "unit": "°C"}
